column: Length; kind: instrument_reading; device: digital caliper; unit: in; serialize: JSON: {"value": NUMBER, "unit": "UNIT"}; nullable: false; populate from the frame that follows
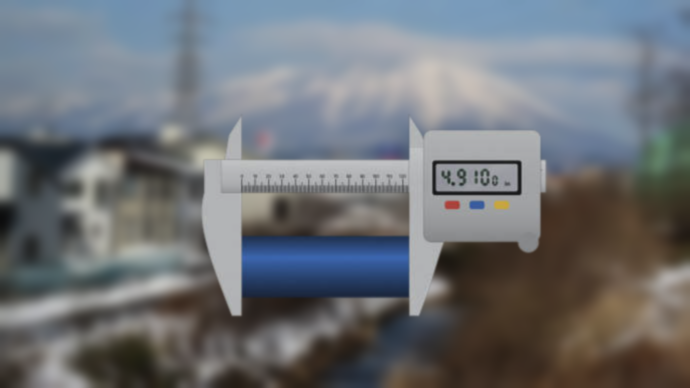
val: {"value": 4.9100, "unit": "in"}
